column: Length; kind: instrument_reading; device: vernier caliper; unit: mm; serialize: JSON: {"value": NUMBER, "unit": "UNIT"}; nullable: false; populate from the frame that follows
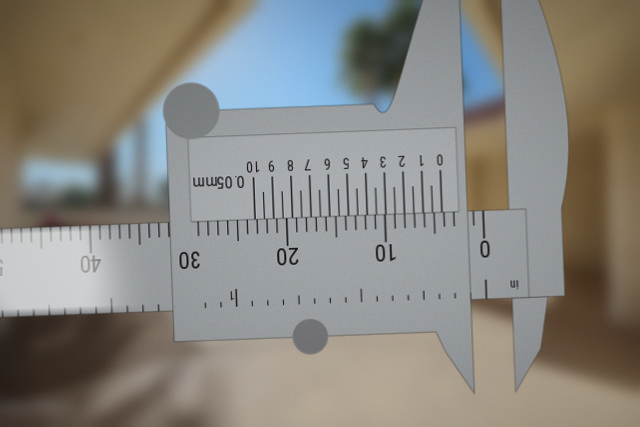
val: {"value": 4.2, "unit": "mm"}
